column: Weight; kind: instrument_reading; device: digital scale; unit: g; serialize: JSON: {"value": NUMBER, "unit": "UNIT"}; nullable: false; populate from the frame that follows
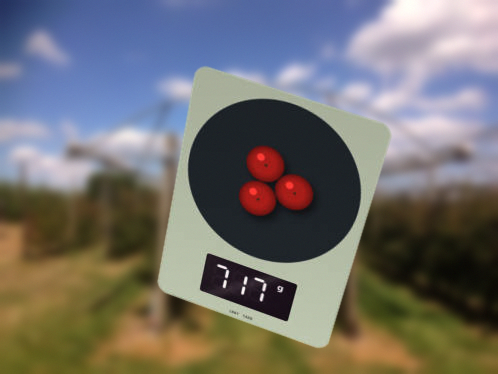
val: {"value": 717, "unit": "g"}
